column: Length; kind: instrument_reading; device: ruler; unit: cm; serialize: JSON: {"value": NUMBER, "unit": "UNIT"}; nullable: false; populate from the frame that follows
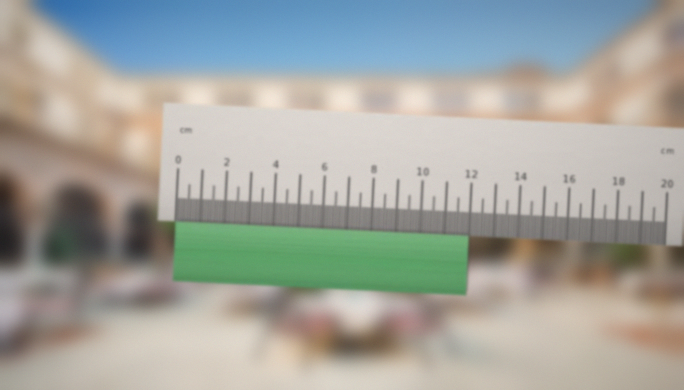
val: {"value": 12, "unit": "cm"}
